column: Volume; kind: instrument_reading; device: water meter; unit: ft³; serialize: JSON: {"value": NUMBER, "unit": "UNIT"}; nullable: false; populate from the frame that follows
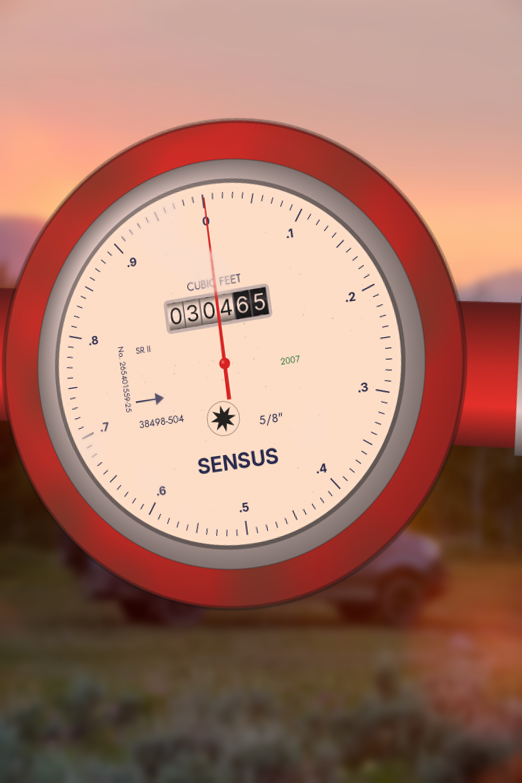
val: {"value": 30465.00, "unit": "ft³"}
